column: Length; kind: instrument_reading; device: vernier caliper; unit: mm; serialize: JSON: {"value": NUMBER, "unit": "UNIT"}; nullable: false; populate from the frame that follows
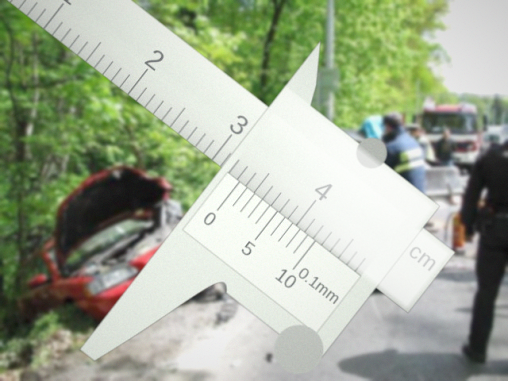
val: {"value": 33.3, "unit": "mm"}
